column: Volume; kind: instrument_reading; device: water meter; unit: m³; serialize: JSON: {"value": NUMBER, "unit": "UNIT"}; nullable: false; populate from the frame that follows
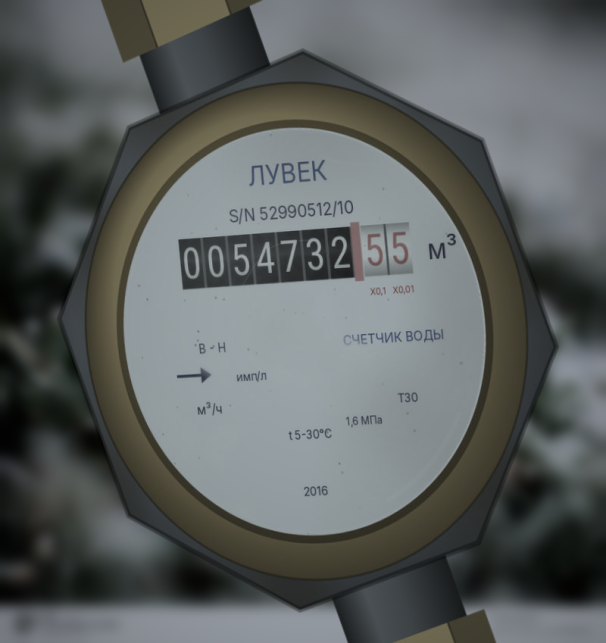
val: {"value": 54732.55, "unit": "m³"}
